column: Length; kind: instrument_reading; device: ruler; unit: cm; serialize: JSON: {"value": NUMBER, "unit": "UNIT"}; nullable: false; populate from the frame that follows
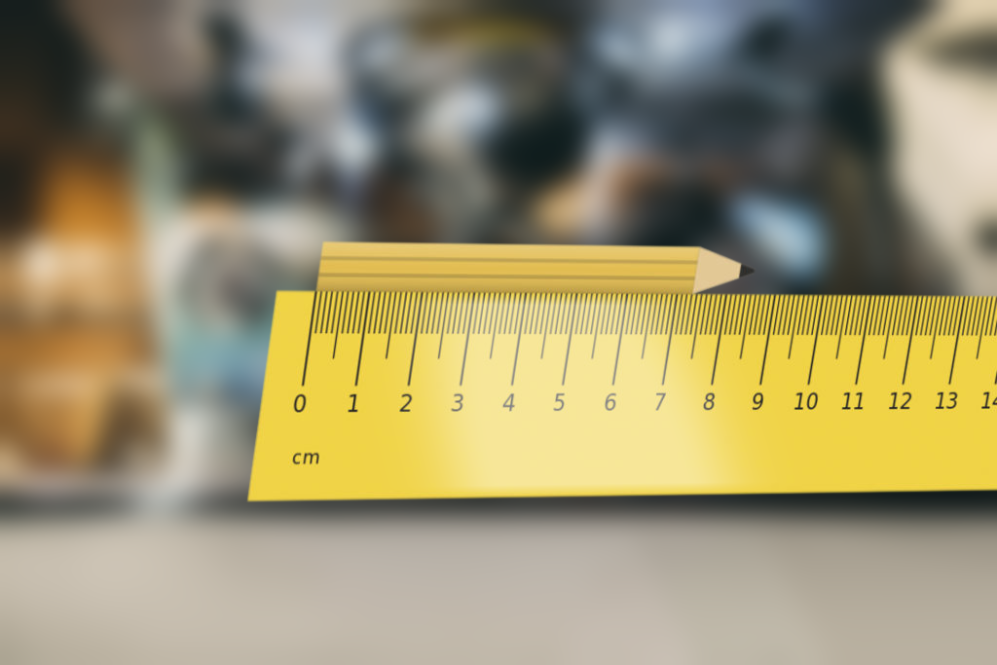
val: {"value": 8.5, "unit": "cm"}
